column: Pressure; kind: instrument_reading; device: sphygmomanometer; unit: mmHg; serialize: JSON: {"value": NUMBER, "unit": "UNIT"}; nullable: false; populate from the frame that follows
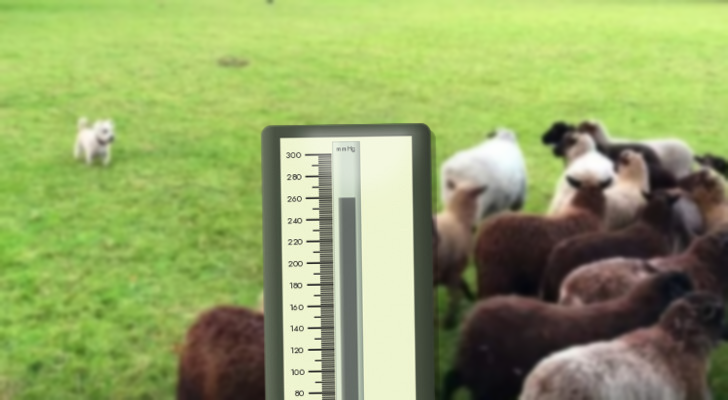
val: {"value": 260, "unit": "mmHg"}
